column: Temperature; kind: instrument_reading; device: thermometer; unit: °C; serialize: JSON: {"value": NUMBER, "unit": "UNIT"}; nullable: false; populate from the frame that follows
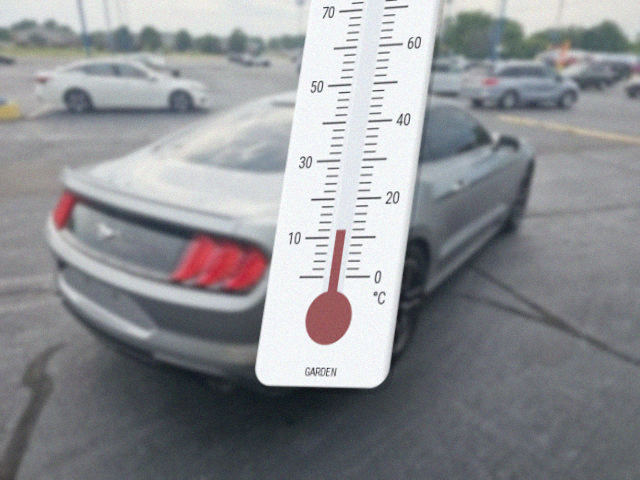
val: {"value": 12, "unit": "°C"}
